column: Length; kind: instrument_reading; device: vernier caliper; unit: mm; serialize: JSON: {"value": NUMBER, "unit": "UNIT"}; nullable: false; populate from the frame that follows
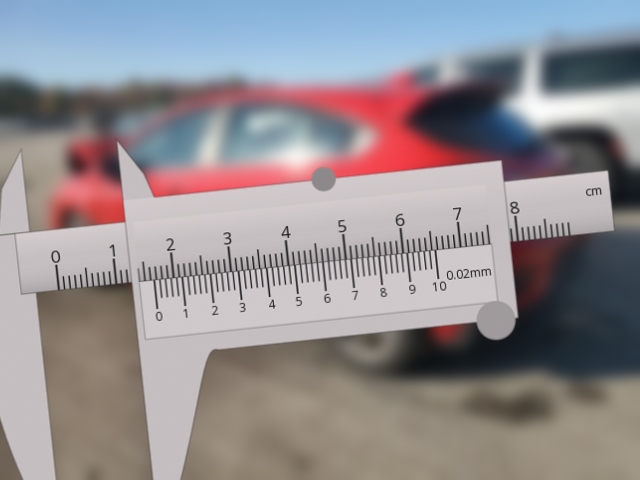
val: {"value": 16.6, "unit": "mm"}
